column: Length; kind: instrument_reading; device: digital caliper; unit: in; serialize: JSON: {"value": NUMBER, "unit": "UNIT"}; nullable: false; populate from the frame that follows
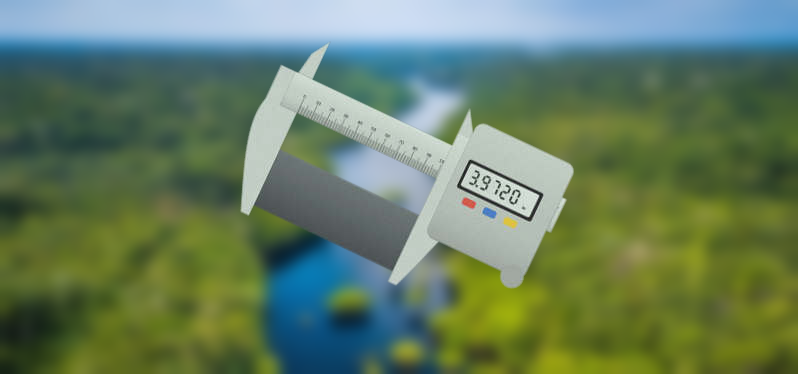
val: {"value": 3.9720, "unit": "in"}
